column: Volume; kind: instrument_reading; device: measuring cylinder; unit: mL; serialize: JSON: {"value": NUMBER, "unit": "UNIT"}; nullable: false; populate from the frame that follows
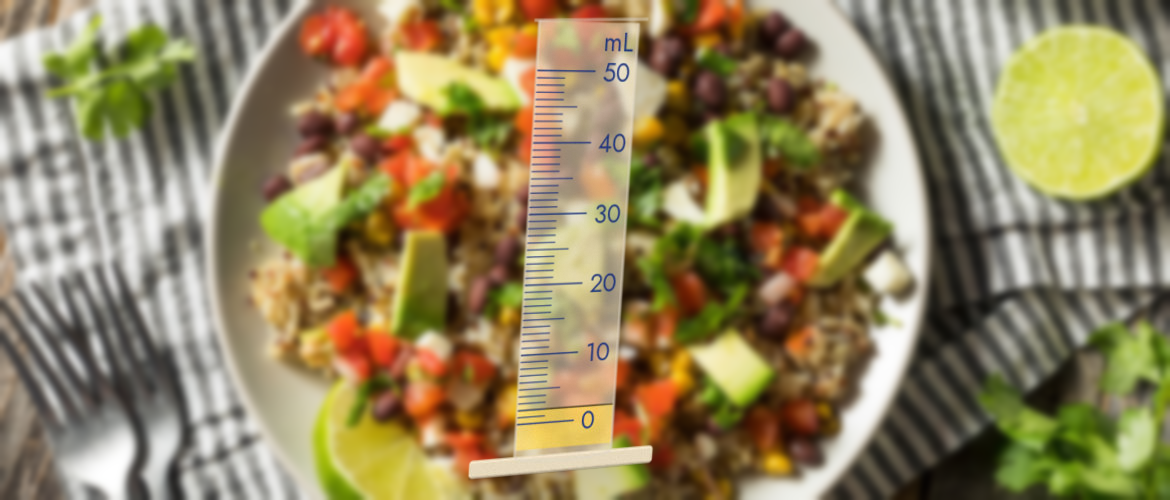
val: {"value": 2, "unit": "mL"}
